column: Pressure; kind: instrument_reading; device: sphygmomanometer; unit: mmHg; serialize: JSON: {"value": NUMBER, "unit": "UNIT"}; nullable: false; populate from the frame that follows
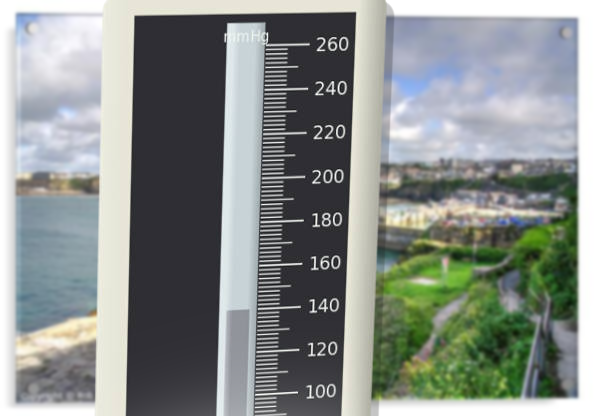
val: {"value": 140, "unit": "mmHg"}
